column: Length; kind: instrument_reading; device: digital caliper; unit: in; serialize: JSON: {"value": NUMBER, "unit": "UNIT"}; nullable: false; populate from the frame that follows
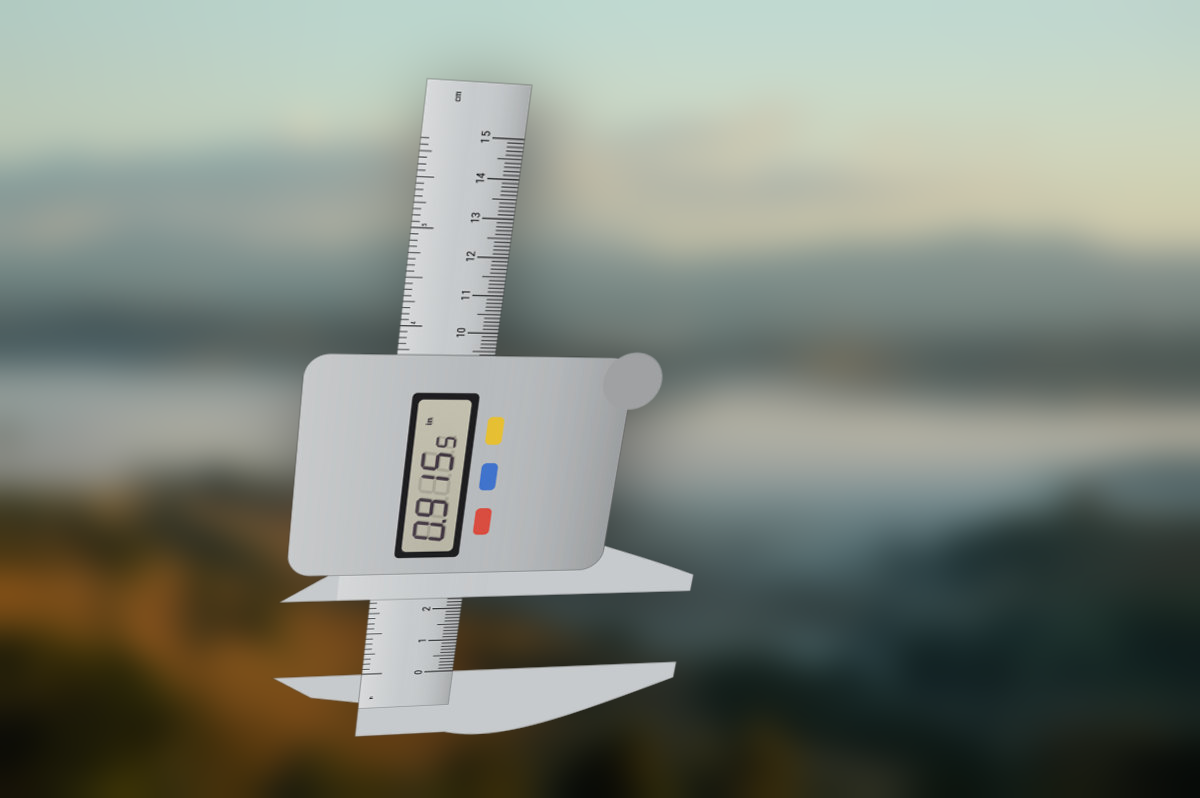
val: {"value": 0.9155, "unit": "in"}
